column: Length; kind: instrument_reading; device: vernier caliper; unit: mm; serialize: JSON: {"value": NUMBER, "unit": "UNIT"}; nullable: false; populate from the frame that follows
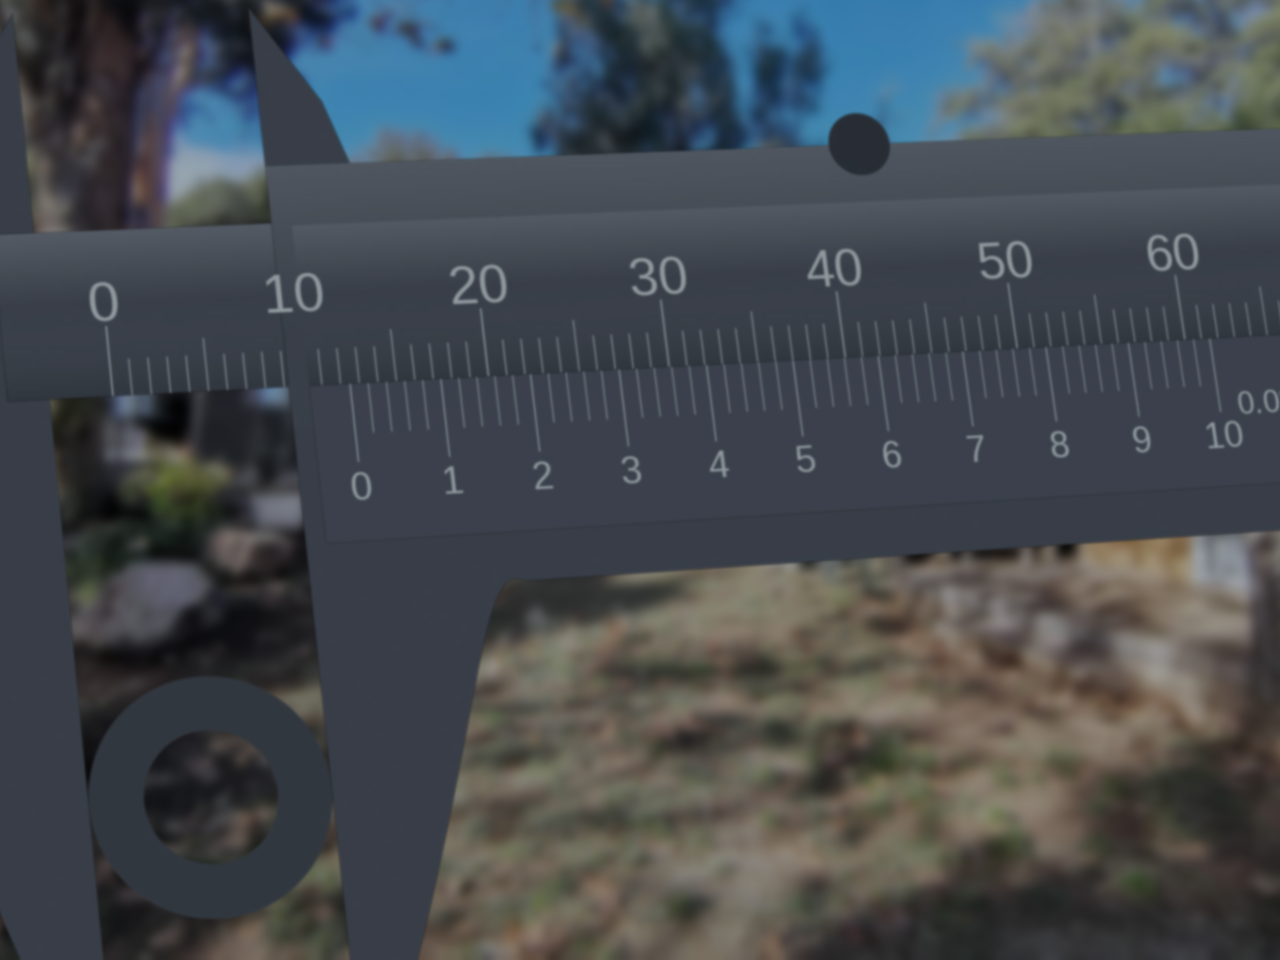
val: {"value": 12.5, "unit": "mm"}
